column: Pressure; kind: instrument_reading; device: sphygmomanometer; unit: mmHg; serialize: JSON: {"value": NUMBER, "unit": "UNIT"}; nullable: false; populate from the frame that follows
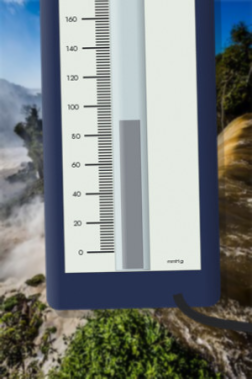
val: {"value": 90, "unit": "mmHg"}
